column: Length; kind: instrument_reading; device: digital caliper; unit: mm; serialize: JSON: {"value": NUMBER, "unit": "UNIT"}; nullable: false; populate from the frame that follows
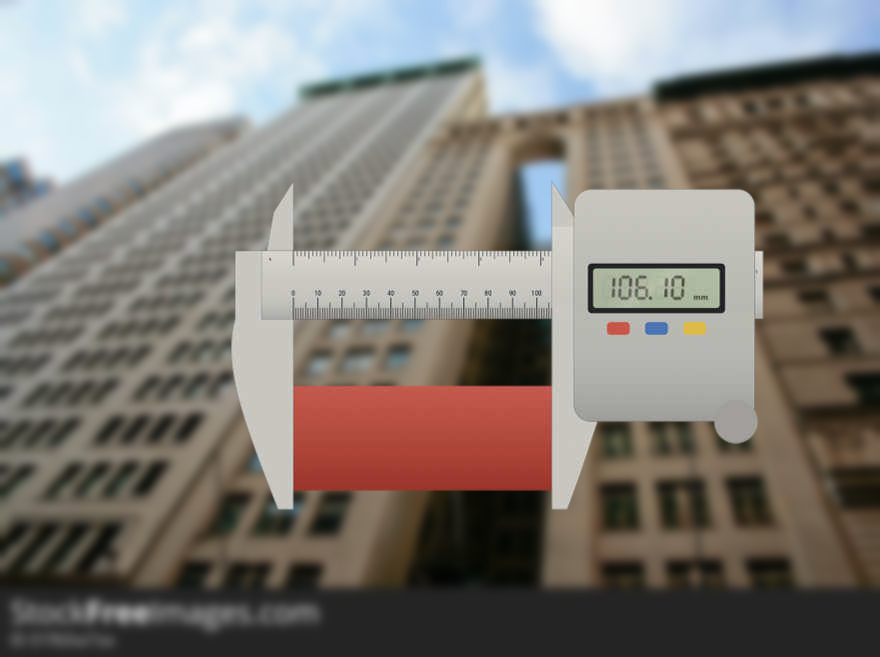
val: {"value": 106.10, "unit": "mm"}
